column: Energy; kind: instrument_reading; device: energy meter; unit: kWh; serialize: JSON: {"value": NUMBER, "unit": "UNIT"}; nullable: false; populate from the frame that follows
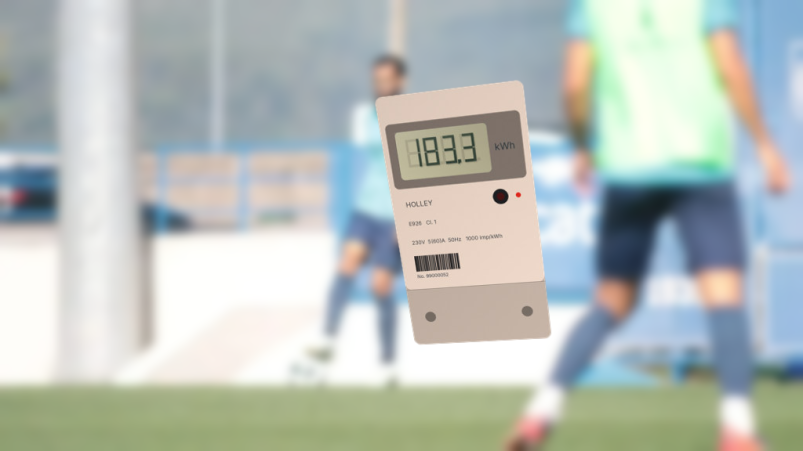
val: {"value": 183.3, "unit": "kWh"}
